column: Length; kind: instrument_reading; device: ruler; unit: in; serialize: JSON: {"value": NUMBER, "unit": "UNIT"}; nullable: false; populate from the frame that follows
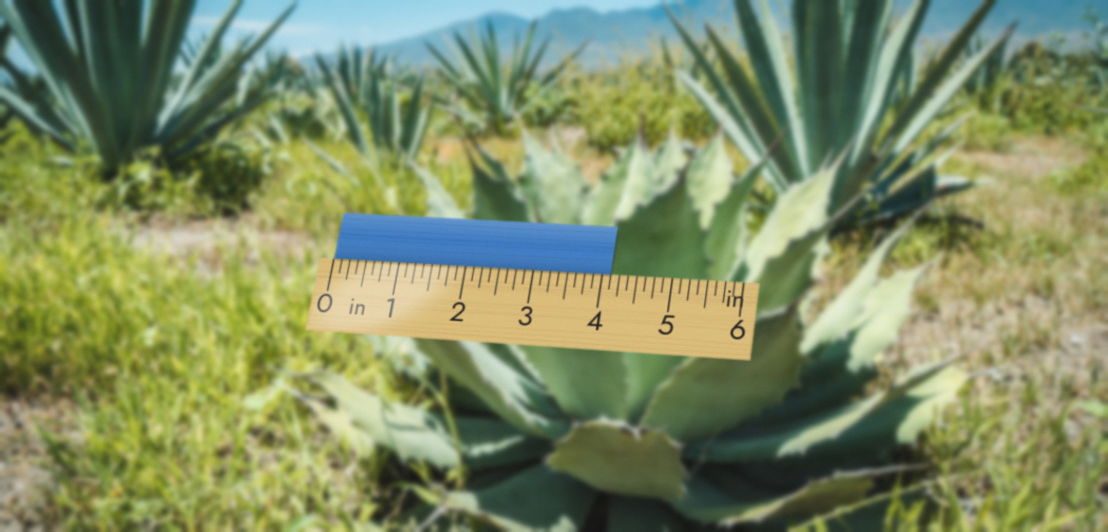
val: {"value": 4.125, "unit": "in"}
